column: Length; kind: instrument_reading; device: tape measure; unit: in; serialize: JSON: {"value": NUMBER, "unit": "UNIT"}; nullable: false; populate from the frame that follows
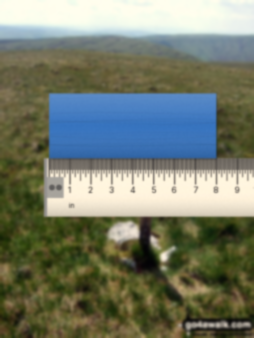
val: {"value": 8, "unit": "in"}
